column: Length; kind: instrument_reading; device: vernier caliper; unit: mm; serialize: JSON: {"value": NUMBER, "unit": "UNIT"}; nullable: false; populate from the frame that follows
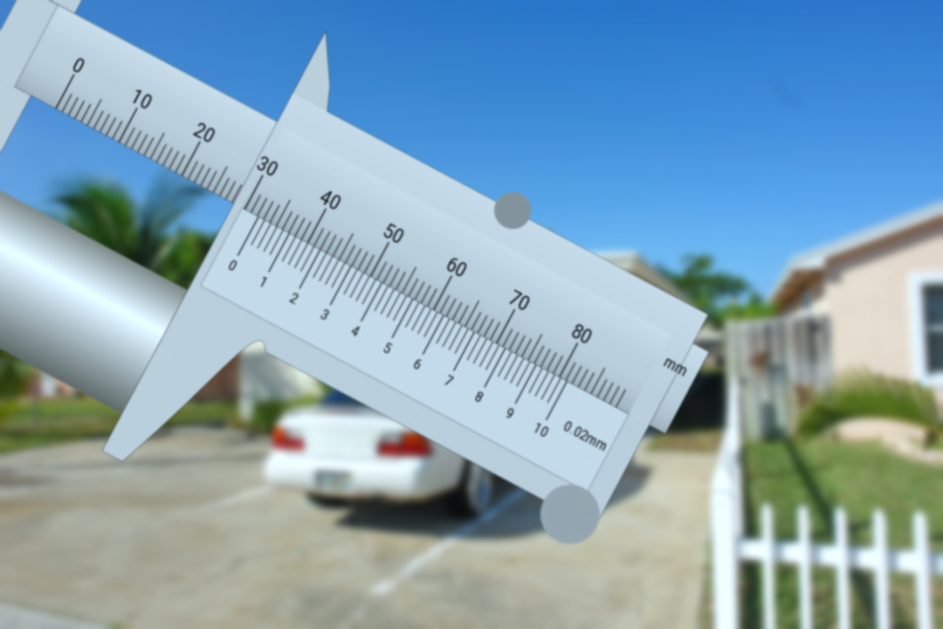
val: {"value": 32.2, "unit": "mm"}
